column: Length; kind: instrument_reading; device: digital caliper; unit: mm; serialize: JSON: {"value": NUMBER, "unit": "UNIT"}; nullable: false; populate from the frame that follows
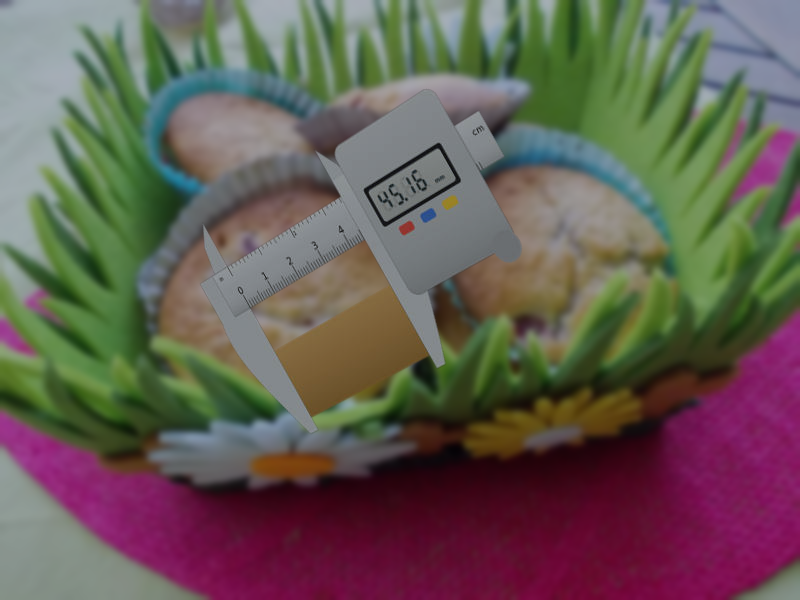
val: {"value": 45.16, "unit": "mm"}
